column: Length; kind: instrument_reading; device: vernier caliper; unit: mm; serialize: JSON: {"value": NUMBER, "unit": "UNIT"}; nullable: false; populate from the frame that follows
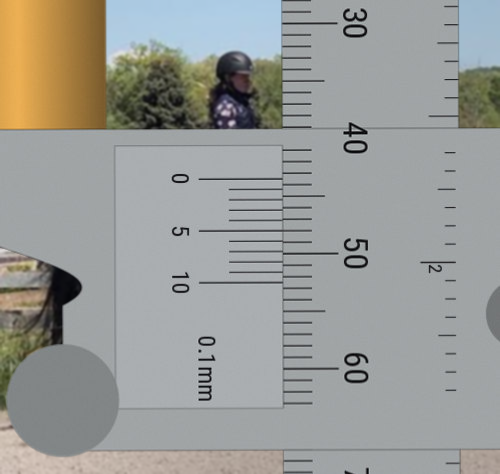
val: {"value": 43.5, "unit": "mm"}
